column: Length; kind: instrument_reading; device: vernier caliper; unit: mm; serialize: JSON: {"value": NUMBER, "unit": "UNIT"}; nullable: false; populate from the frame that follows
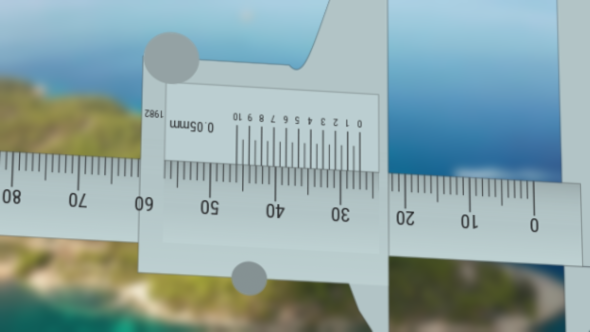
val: {"value": 27.0, "unit": "mm"}
